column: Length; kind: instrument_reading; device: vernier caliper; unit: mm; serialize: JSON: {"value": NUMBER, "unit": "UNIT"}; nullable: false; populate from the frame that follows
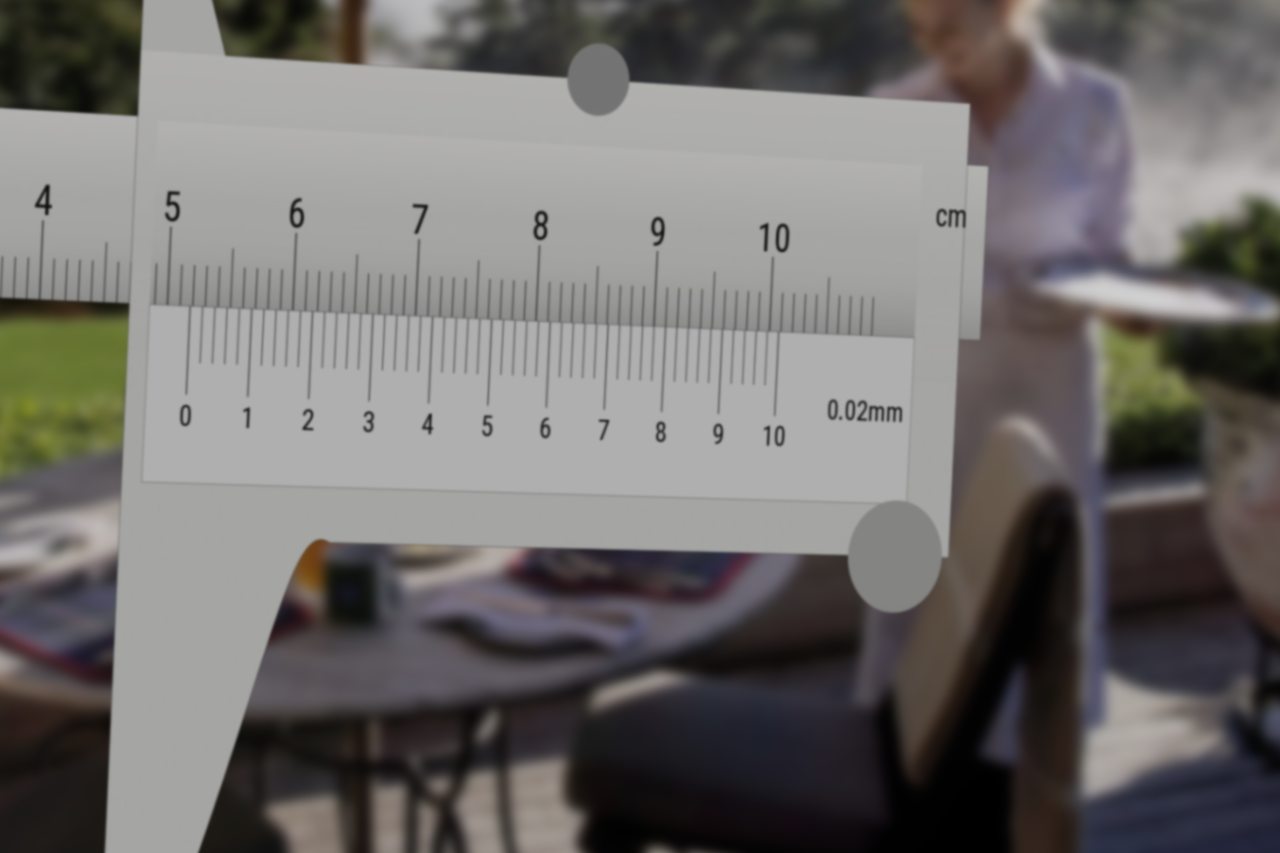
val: {"value": 51.8, "unit": "mm"}
